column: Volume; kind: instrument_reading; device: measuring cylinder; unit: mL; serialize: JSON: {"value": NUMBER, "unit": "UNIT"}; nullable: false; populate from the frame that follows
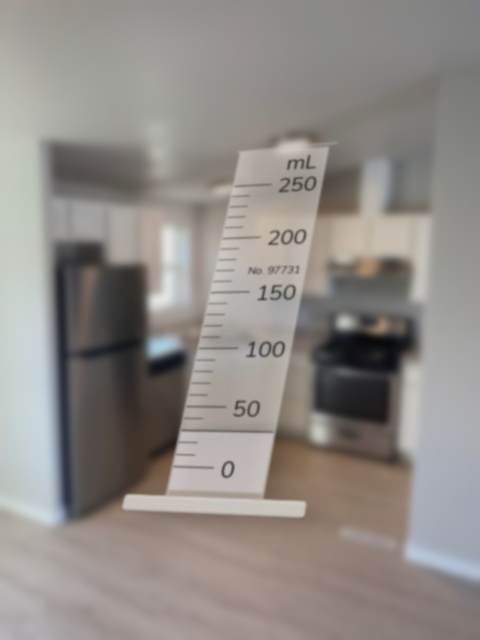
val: {"value": 30, "unit": "mL"}
